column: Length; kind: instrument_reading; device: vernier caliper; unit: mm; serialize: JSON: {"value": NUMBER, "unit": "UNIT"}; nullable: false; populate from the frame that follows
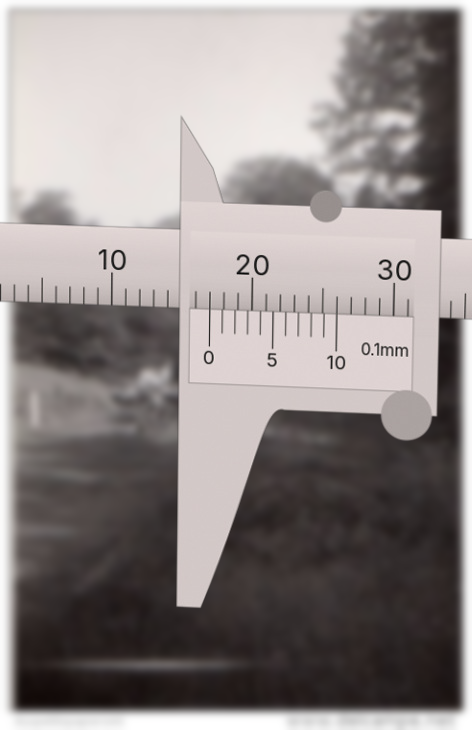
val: {"value": 17.0, "unit": "mm"}
